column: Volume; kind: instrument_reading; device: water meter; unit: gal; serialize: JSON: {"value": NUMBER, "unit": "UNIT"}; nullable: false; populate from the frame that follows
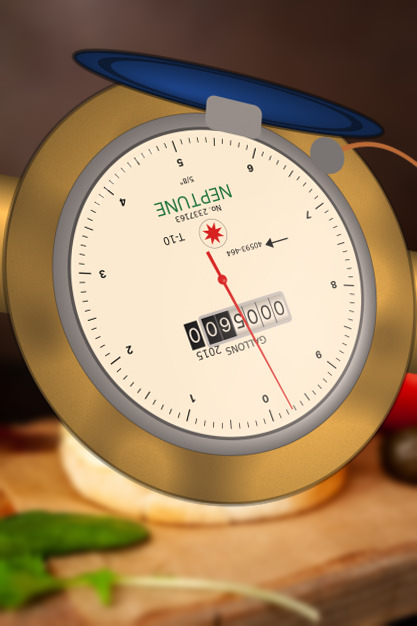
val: {"value": 5599.7, "unit": "gal"}
